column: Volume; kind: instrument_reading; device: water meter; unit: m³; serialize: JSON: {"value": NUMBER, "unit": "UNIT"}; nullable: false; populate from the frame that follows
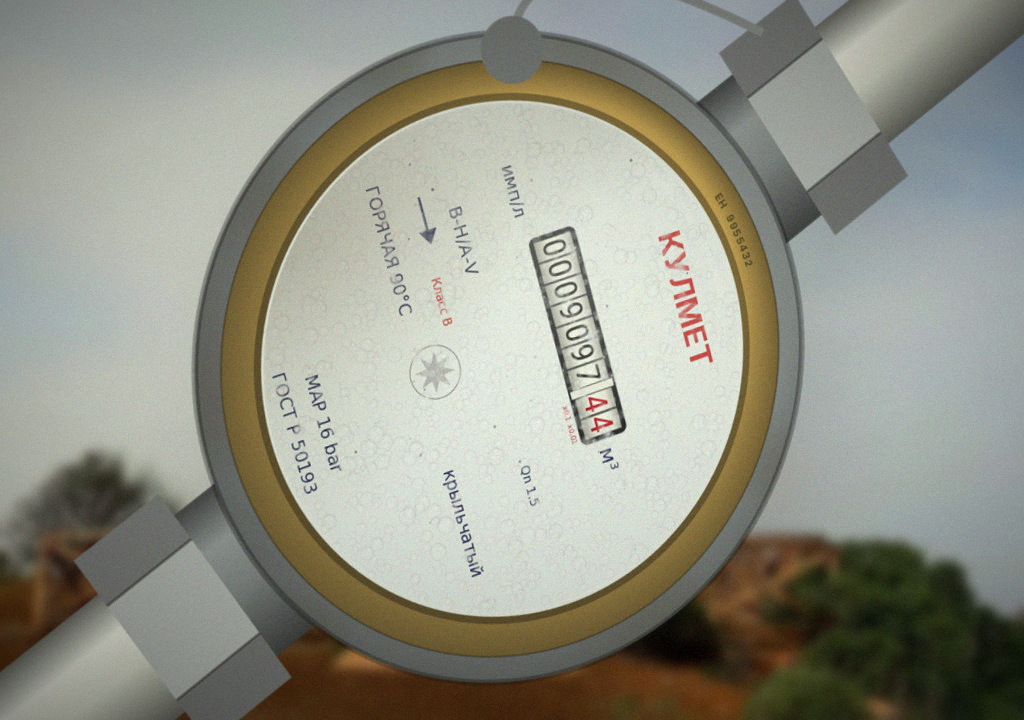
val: {"value": 9097.44, "unit": "m³"}
